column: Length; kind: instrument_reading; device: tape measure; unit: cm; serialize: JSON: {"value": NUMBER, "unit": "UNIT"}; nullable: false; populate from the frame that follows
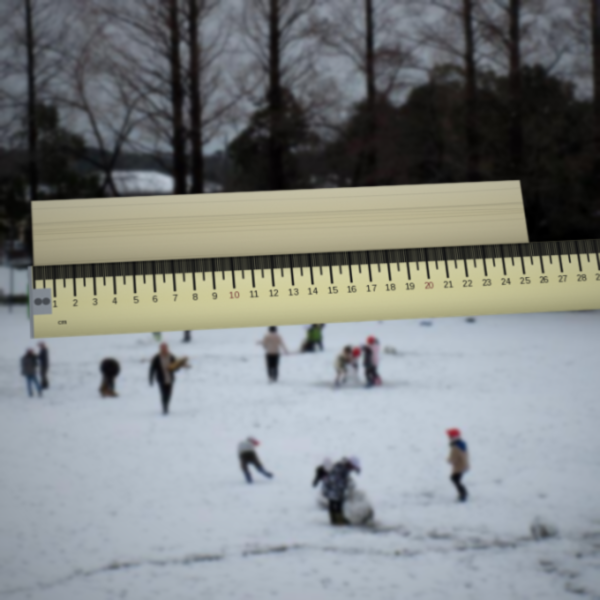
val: {"value": 25.5, "unit": "cm"}
